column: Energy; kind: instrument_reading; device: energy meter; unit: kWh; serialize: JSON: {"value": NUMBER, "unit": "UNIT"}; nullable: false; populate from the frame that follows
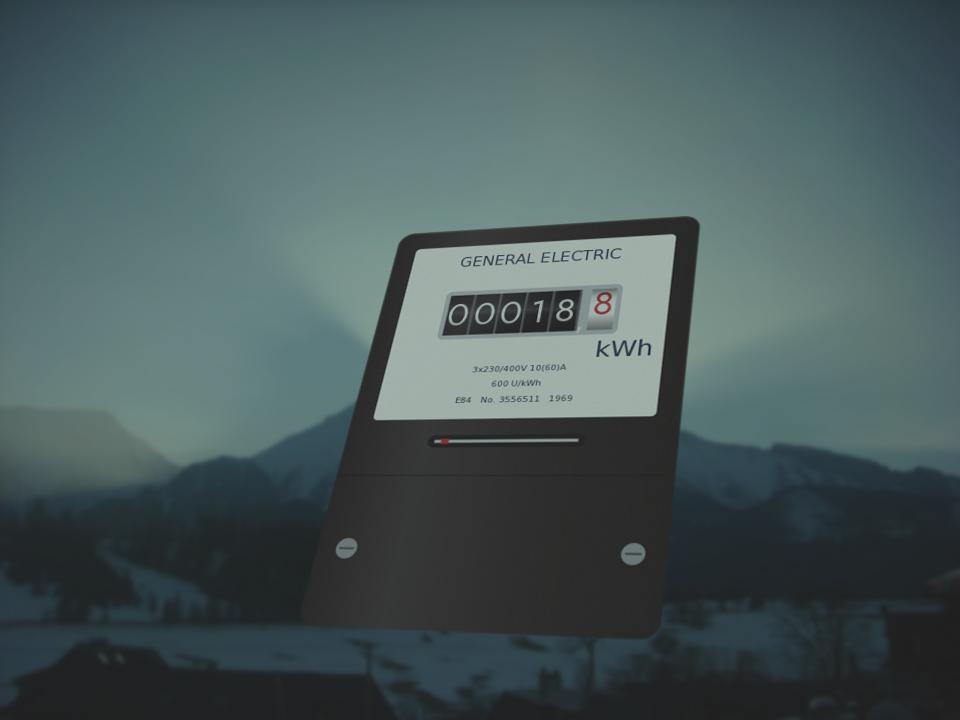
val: {"value": 18.8, "unit": "kWh"}
